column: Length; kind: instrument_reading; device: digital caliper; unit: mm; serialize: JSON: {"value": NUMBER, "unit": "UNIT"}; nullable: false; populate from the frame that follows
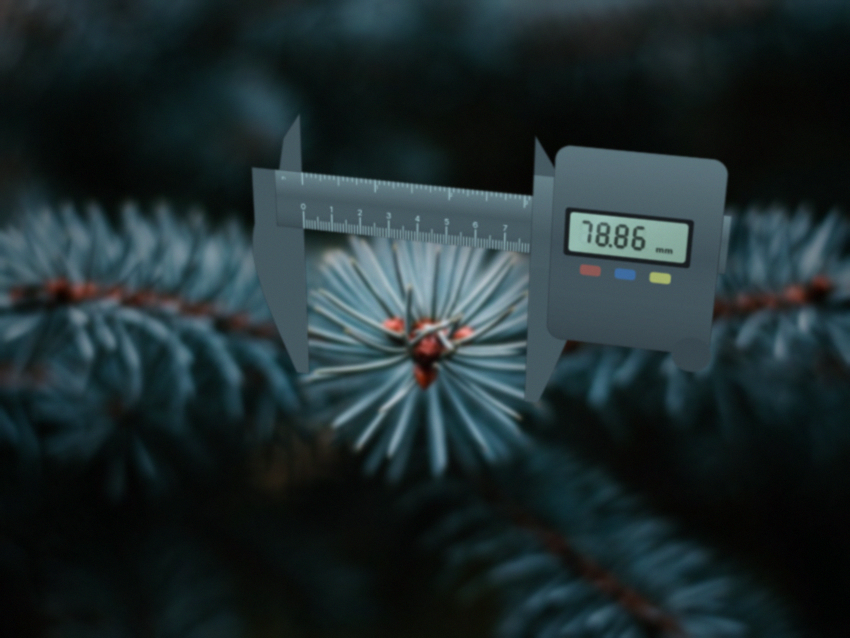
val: {"value": 78.86, "unit": "mm"}
